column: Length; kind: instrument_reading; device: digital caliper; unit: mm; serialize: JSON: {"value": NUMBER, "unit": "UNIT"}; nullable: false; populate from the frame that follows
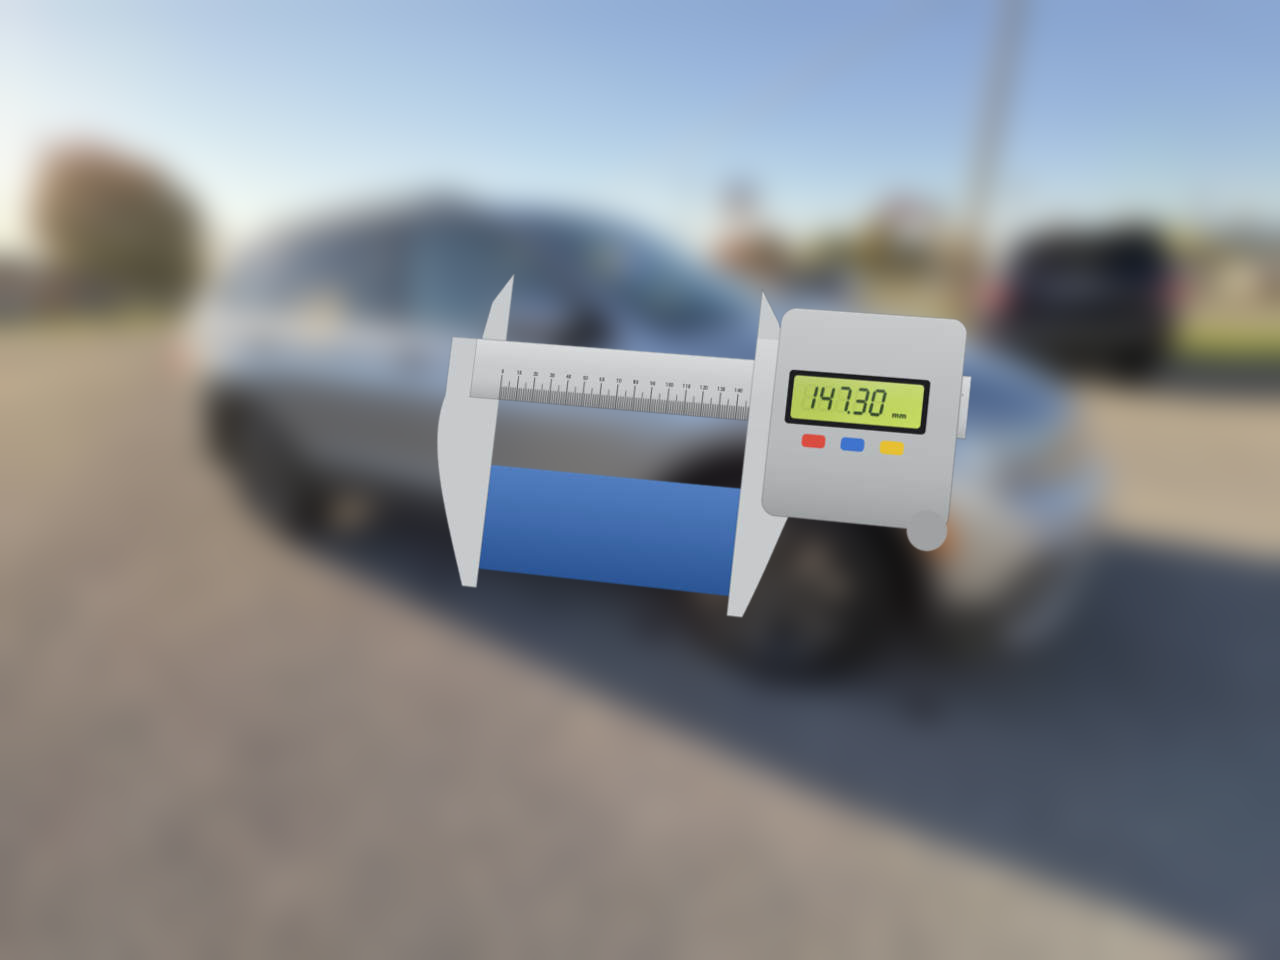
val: {"value": 147.30, "unit": "mm"}
